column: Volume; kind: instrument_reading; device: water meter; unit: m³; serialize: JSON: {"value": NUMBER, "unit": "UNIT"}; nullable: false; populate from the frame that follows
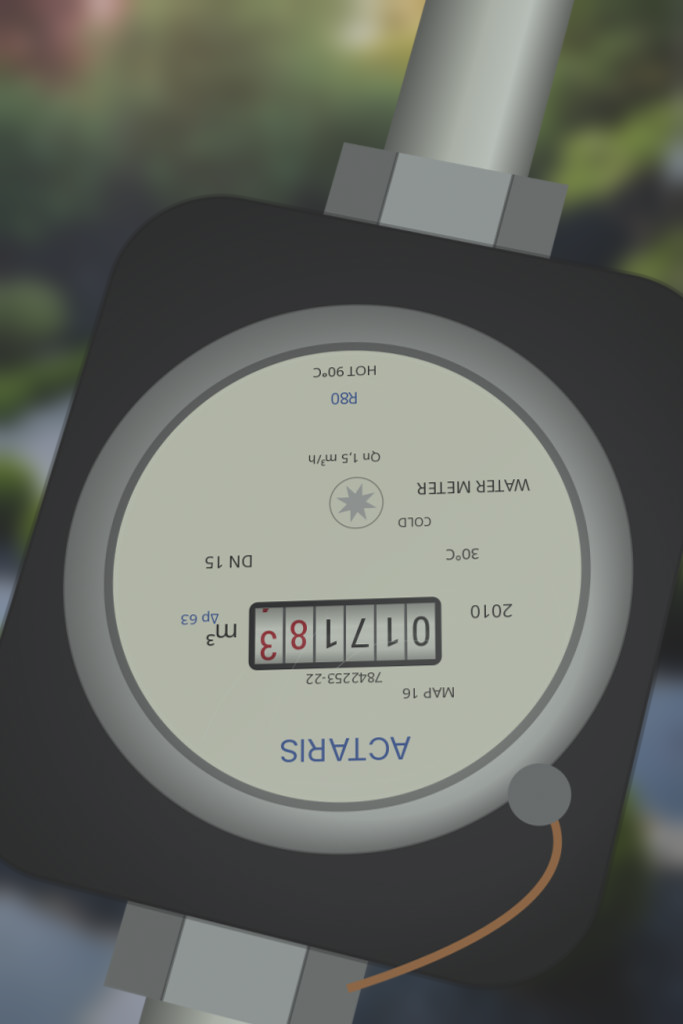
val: {"value": 171.83, "unit": "m³"}
